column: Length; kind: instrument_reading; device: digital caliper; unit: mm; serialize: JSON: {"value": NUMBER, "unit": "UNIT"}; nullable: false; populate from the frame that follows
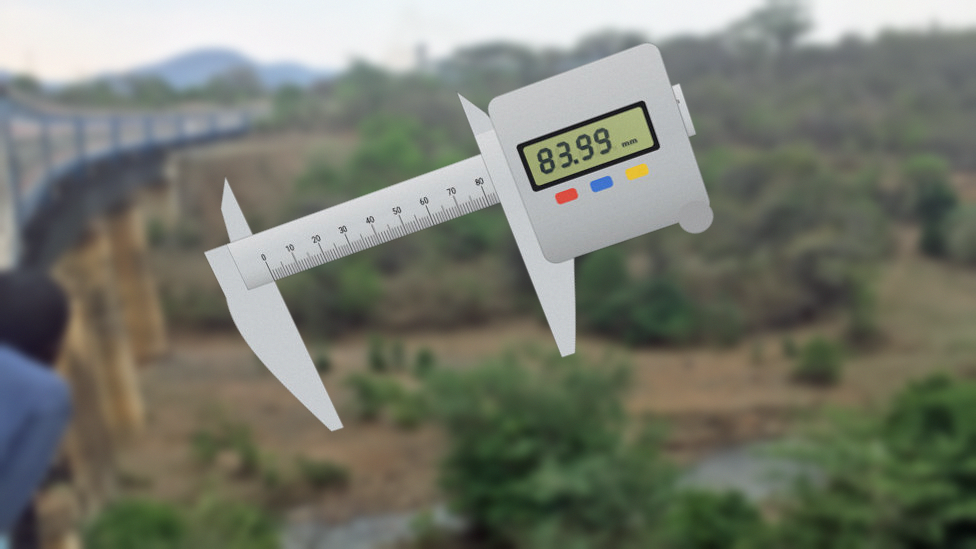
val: {"value": 83.99, "unit": "mm"}
